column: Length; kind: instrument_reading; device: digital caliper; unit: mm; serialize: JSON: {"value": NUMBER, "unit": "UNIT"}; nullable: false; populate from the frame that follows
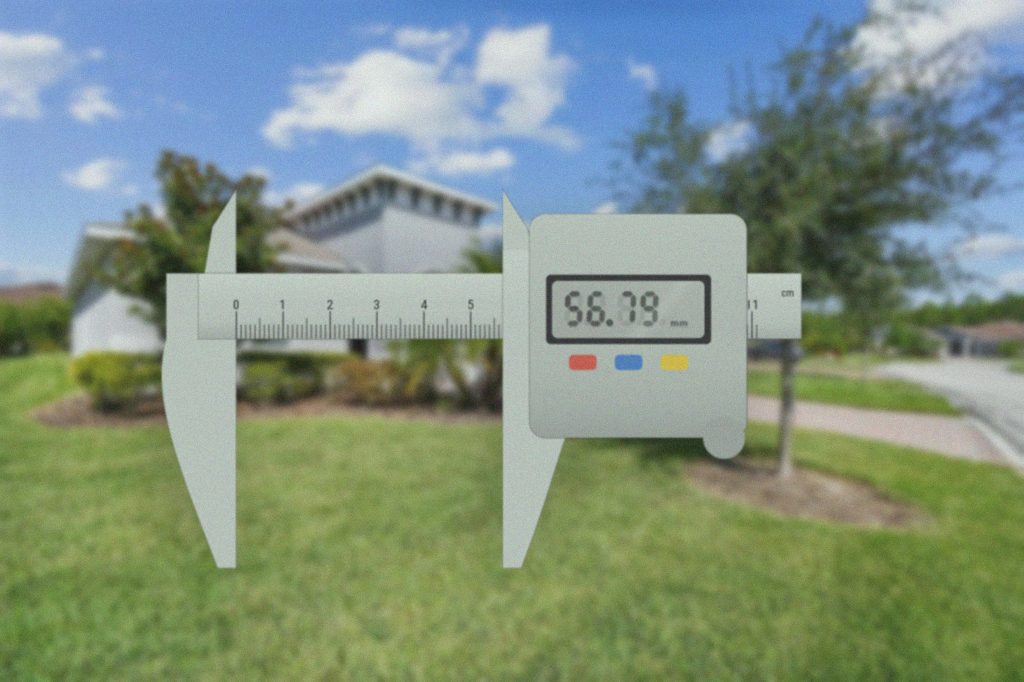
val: {"value": 56.79, "unit": "mm"}
